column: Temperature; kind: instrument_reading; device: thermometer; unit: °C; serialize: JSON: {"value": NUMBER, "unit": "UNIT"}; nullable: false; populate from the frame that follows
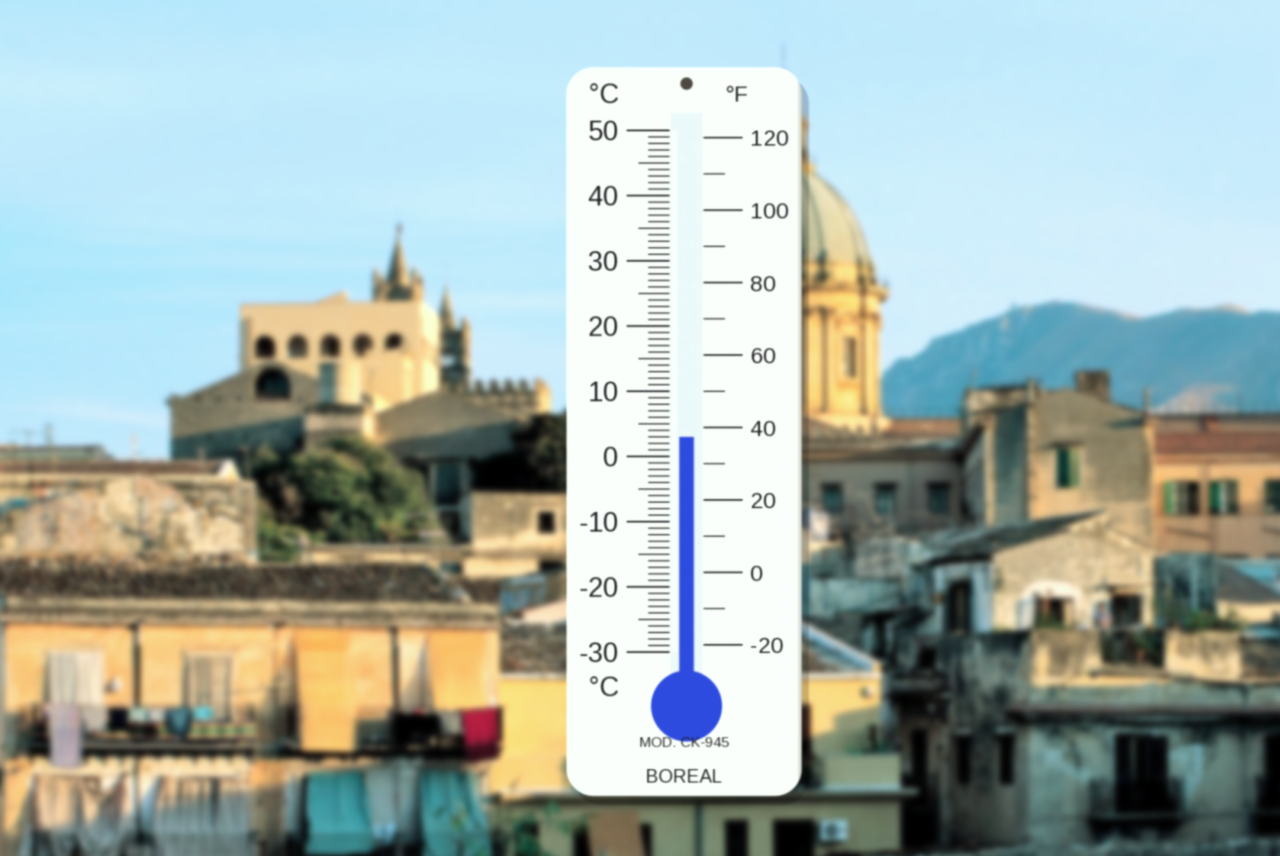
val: {"value": 3, "unit": "°C"}
